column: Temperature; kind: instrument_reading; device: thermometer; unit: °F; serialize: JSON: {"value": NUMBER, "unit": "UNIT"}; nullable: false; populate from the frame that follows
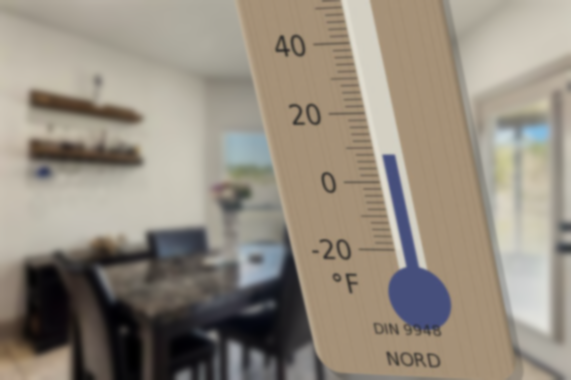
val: {"value": 8, "unit": "°F"}
